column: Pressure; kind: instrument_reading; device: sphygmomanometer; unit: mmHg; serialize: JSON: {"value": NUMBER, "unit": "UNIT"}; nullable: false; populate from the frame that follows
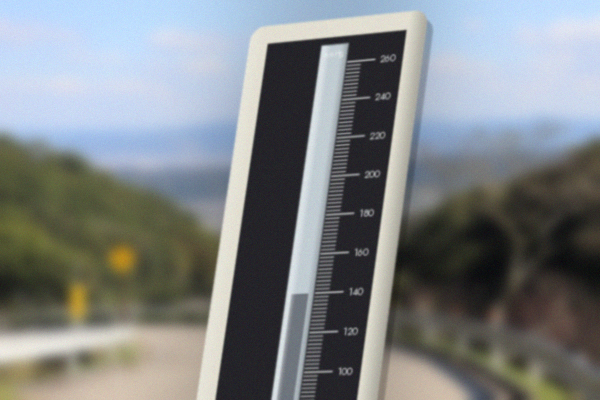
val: {"value": 140, "unit": "mmHg"}
